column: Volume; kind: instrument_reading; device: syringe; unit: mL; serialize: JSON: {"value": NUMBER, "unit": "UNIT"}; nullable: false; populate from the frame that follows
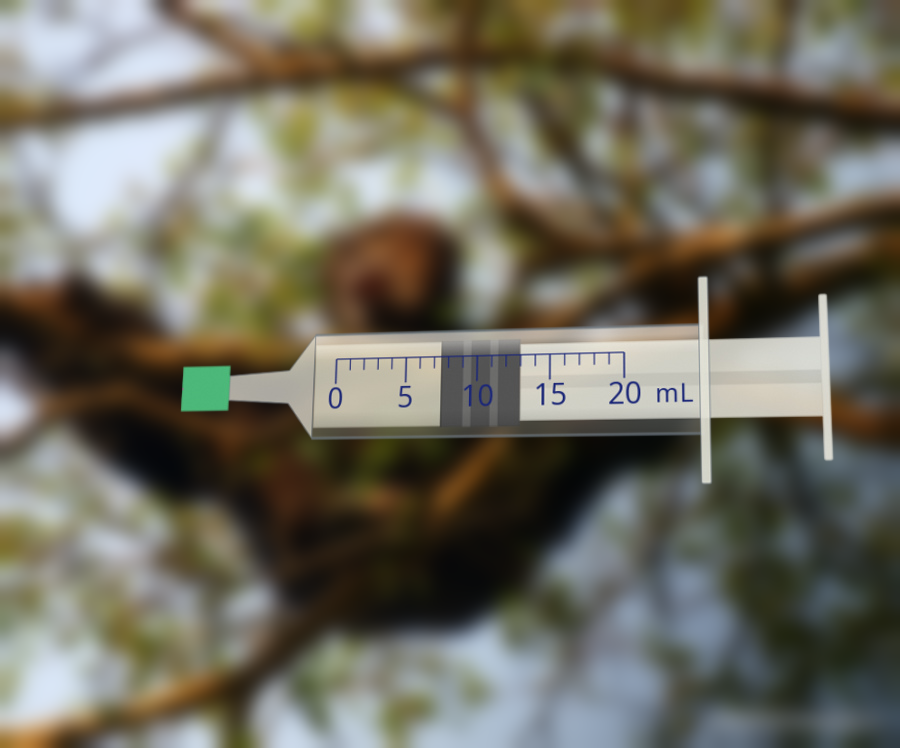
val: {"value": 7.5, "unit": "mL"}
